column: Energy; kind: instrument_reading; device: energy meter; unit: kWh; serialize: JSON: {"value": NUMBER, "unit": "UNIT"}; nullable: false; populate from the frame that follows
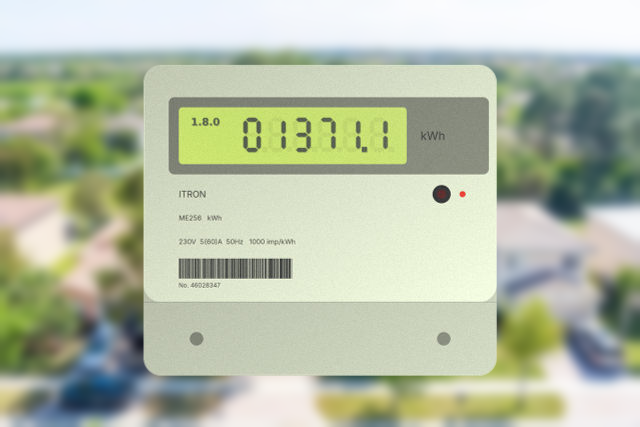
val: {"value": 1371.1, "unit": "kWh"}
